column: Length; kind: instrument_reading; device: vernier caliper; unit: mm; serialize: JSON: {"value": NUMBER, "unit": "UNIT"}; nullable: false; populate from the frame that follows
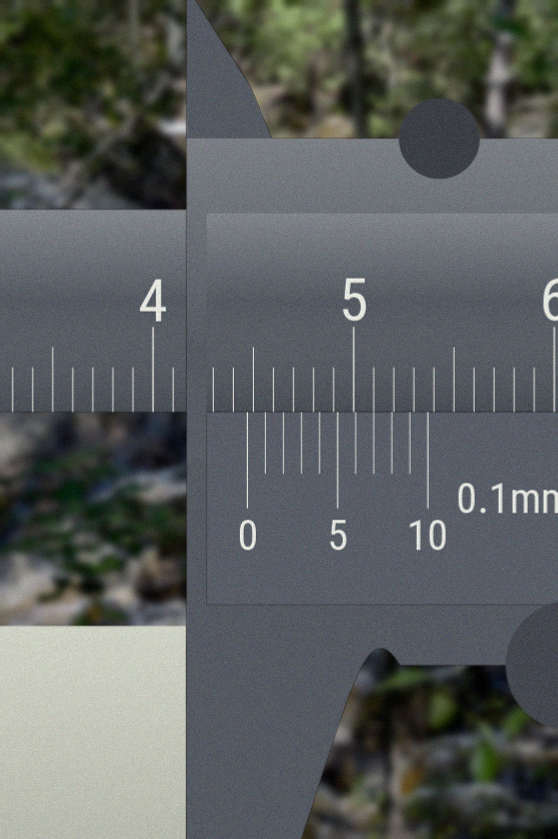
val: {"value": 44.7, "unit": "mm"}
